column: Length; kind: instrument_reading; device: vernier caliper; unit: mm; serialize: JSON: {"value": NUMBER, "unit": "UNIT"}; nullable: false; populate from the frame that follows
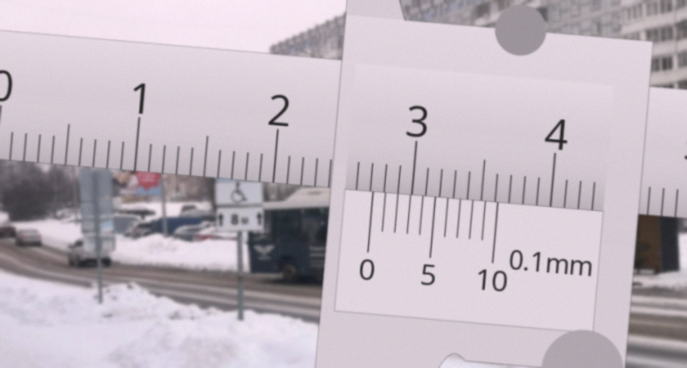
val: {"value": 27.2, "unit": "mm"}
